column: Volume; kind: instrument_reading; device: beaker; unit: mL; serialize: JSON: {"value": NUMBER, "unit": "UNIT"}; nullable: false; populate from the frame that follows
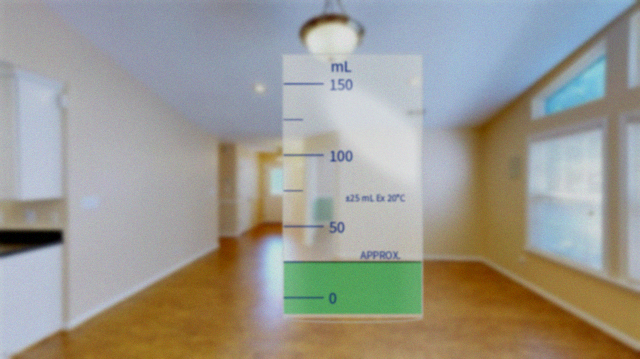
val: {"value": 25, "unit": "mL"}
